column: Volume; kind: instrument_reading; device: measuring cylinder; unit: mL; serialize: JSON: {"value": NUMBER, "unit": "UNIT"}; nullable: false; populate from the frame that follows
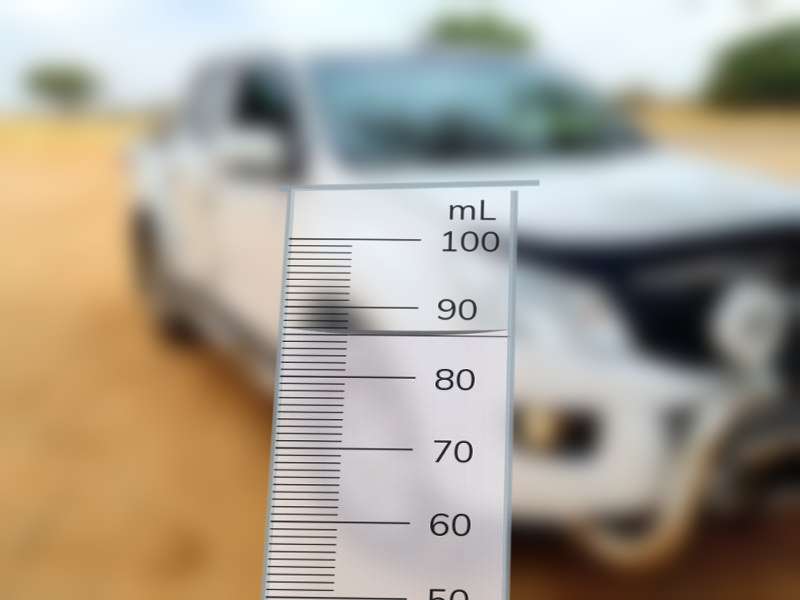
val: {"value": 86, "unit": "mL"}
